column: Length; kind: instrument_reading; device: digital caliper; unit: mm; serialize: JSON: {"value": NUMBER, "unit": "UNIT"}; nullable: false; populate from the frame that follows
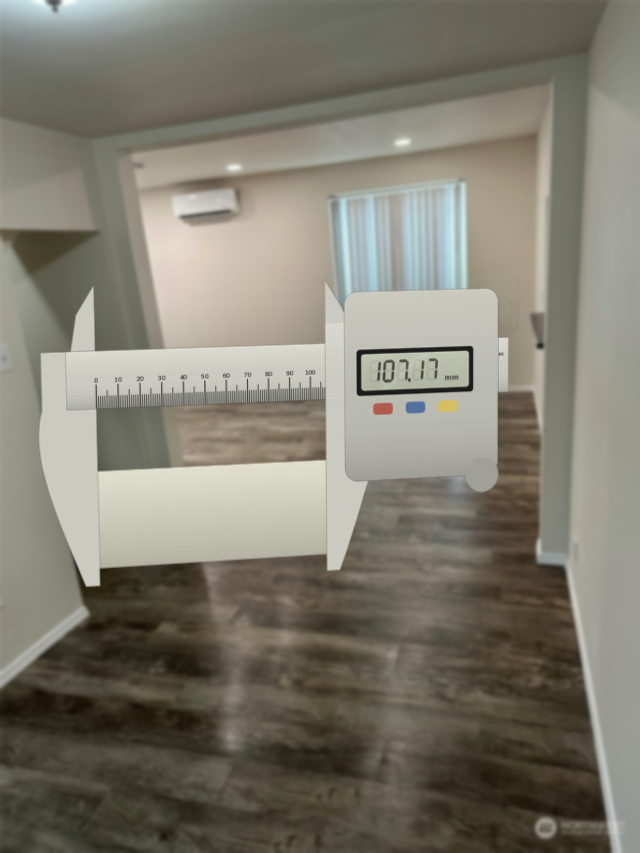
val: {"value": 107.17, "unit": "mm"}
